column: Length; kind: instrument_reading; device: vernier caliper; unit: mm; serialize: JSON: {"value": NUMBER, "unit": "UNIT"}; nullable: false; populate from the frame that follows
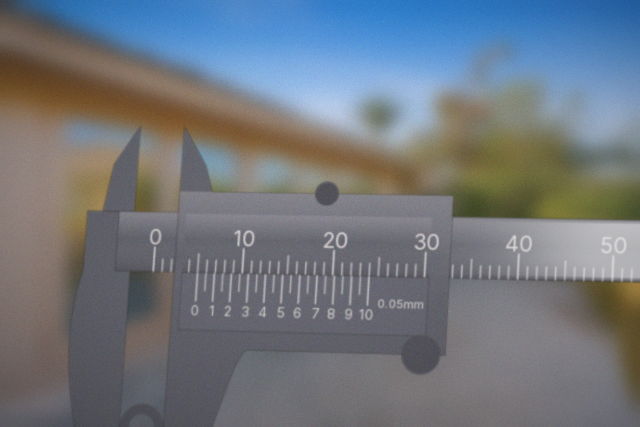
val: {"value": 5.0, "unit": "mm"}
